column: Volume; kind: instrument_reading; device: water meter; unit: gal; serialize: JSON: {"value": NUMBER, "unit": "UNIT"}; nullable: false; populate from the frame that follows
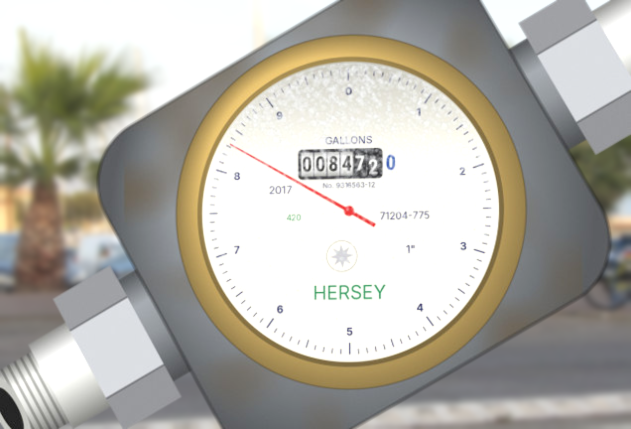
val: {"value": 84718.3, "unit": "gal"}
